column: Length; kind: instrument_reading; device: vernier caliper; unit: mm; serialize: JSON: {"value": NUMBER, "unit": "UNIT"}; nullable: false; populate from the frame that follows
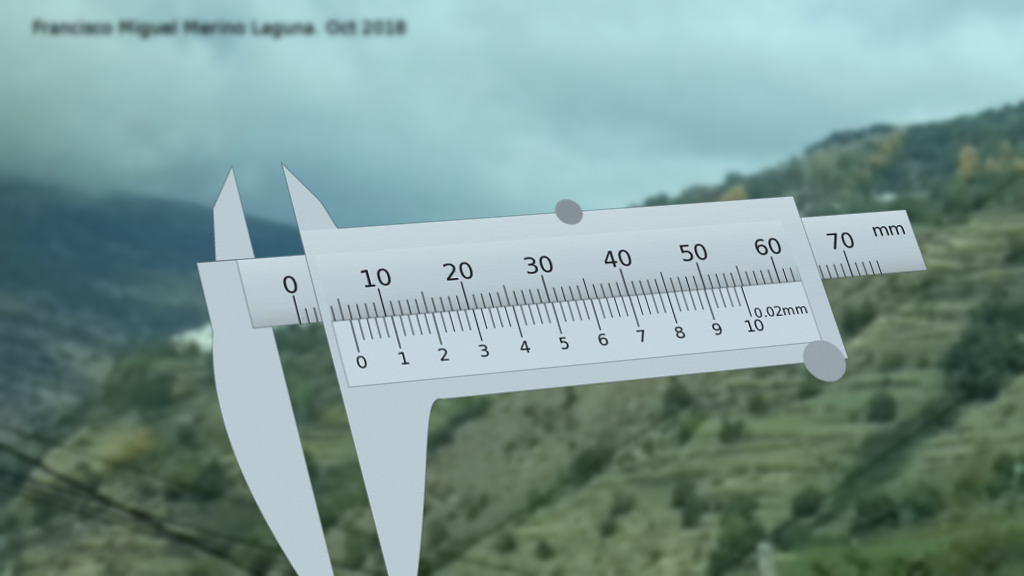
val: {"value": 5.8, "unit": "mm"}
